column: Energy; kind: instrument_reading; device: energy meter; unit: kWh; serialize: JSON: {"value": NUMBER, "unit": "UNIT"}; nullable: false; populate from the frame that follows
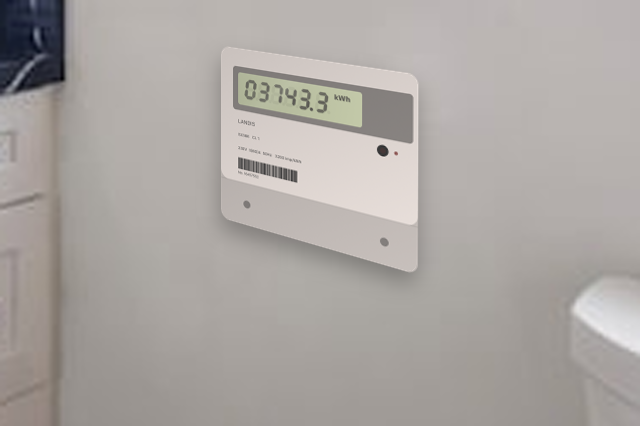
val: {"value": 3743.3, "unit": "kWh"}
